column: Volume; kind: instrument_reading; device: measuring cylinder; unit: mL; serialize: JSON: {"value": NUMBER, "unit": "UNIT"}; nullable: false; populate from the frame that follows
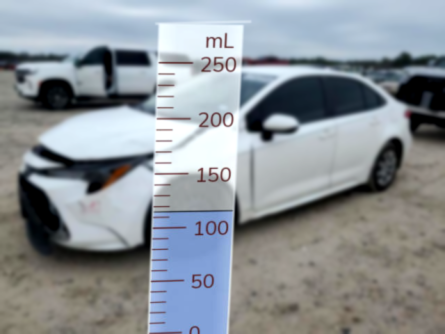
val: {"value": 115, "unit": "mL"}
